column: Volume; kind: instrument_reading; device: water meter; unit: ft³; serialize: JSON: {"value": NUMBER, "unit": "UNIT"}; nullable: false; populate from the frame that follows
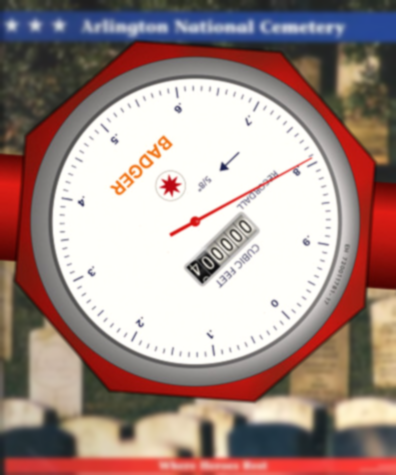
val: {"value": 3.79, "unit": "ft³"}
